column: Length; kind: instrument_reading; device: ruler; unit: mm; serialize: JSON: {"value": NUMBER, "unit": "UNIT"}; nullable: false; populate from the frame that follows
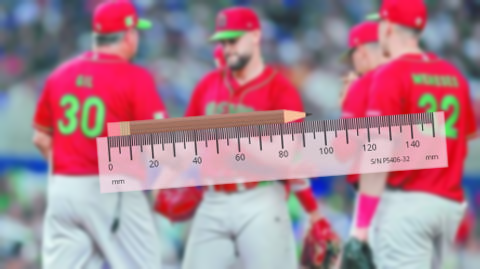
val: {"value": 95, "unit": "mm"}
